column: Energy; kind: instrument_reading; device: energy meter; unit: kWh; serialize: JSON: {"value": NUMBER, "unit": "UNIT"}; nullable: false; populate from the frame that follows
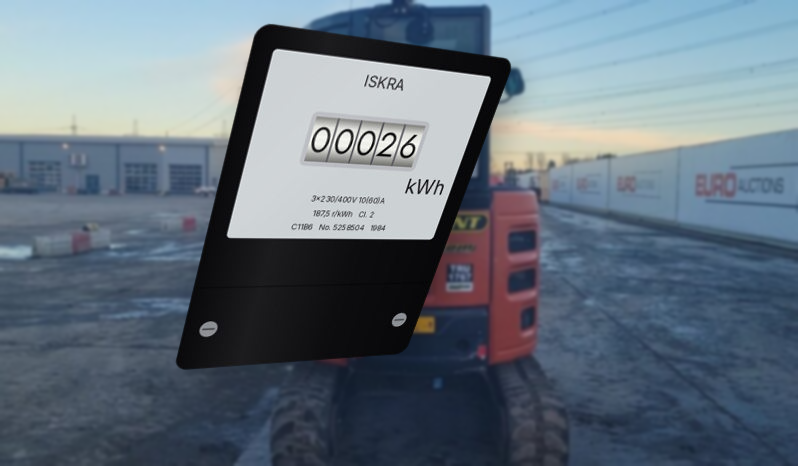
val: {"value": 26, "unit": "kWh"}
